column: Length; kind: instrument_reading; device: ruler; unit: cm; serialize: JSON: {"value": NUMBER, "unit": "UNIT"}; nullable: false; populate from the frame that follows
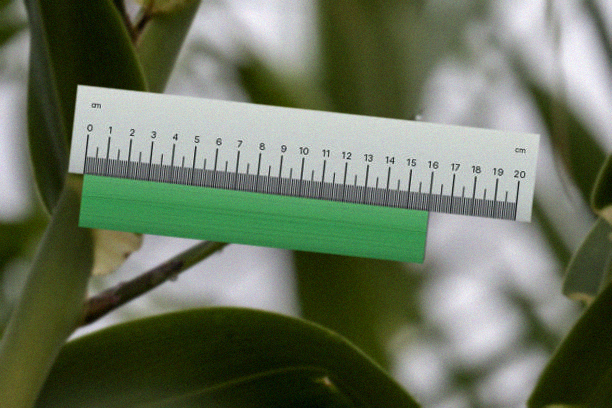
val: {"value": 16, "unit": "cm"}
